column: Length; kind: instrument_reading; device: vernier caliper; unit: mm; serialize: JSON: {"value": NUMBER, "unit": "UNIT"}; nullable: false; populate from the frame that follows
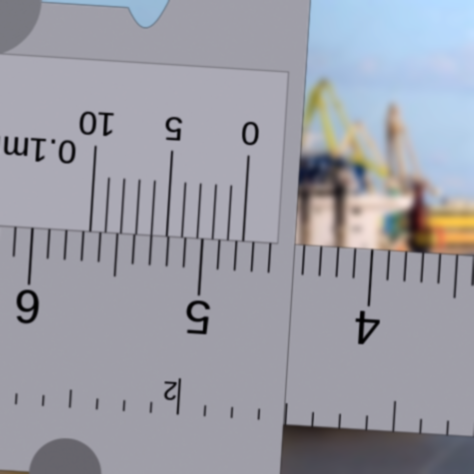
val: {"value": 47.6, "unit": "mm"}
